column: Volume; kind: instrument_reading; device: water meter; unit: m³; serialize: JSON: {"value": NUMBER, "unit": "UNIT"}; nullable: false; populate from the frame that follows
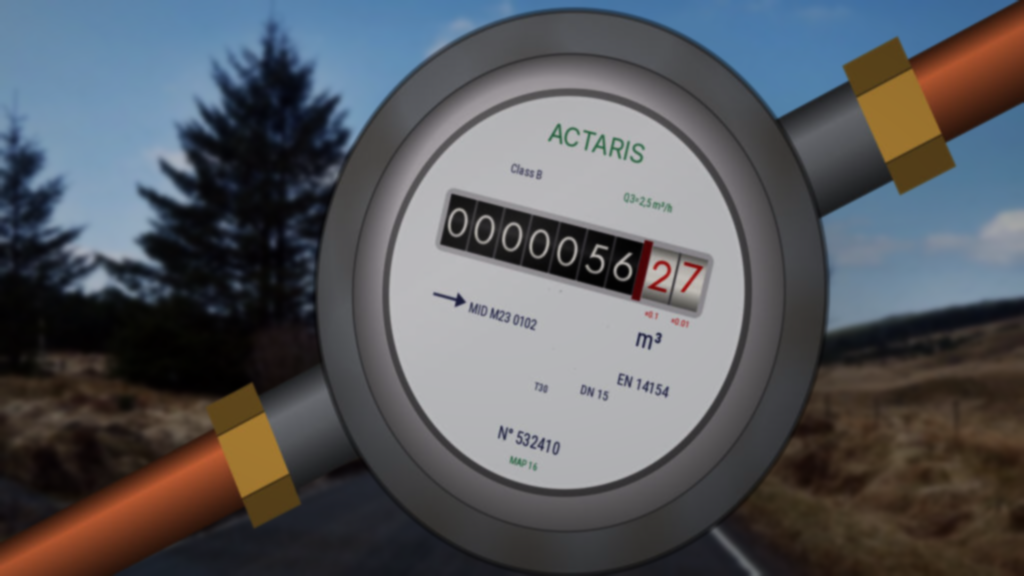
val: {"value": 56.27, "unit": "m³"}
